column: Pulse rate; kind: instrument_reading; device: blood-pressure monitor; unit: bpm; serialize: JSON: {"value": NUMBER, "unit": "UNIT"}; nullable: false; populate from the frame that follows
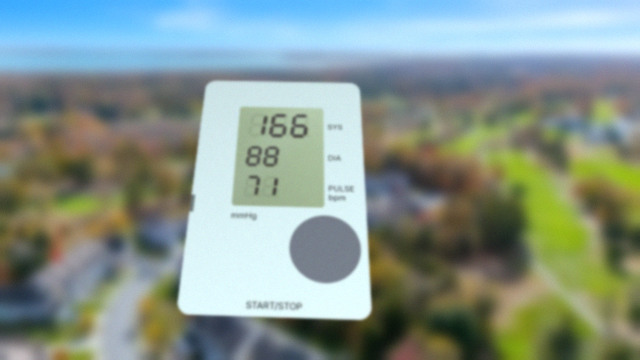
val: {"value": 71, "unit": "bpm"}
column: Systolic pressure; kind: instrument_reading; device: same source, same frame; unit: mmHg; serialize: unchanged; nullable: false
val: {"value": 166, "unit": "mmHg"}
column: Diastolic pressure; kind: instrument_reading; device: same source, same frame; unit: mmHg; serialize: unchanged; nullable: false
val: {"value": 88, "unit": "mmHg"}
